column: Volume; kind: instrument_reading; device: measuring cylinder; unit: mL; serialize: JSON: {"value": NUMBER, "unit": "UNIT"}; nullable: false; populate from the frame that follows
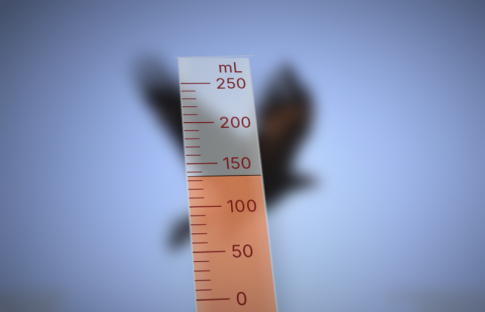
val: {"value": 135, "unit": "mL"}
